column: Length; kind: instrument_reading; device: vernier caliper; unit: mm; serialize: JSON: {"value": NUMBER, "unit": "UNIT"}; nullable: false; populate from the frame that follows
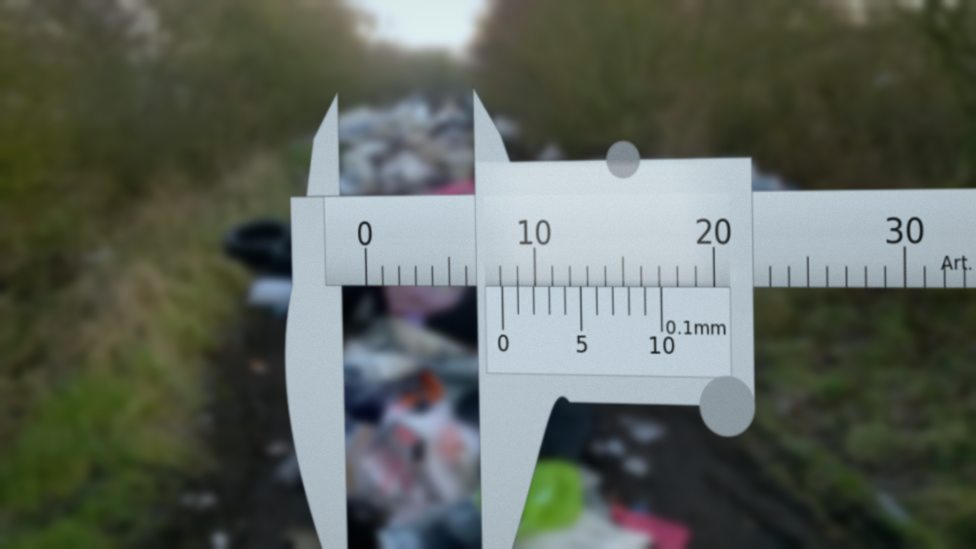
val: {"value": 8.1, "unit": "mm"}
